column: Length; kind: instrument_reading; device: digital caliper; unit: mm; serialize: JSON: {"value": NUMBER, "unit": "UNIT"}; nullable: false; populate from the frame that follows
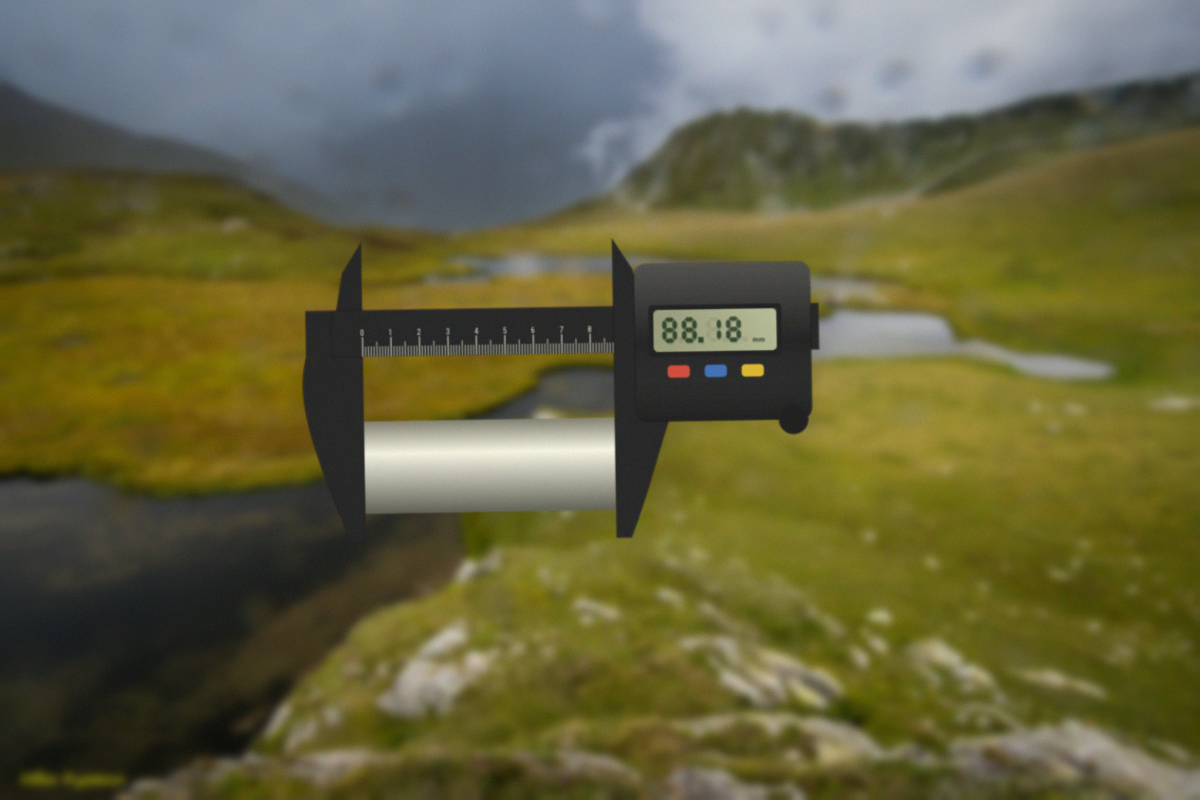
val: {"value": 88.18, "unit": "mm"}
